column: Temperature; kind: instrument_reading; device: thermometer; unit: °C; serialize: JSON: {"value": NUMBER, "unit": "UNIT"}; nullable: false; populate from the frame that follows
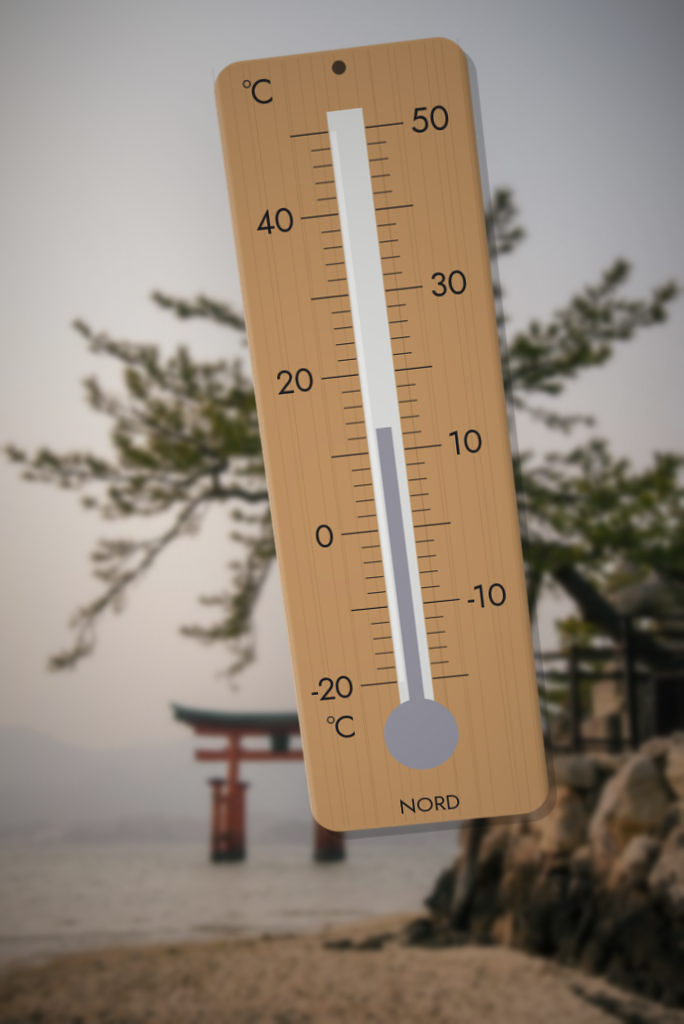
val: {"value": 13, "unit": "°C"}
